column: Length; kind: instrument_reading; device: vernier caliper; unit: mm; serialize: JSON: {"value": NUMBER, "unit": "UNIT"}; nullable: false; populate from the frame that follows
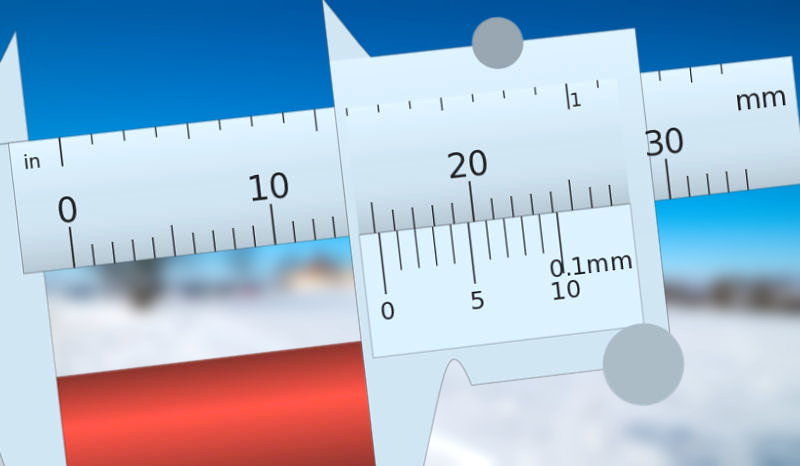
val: {"value": 15.2, "unit": "mm"}
